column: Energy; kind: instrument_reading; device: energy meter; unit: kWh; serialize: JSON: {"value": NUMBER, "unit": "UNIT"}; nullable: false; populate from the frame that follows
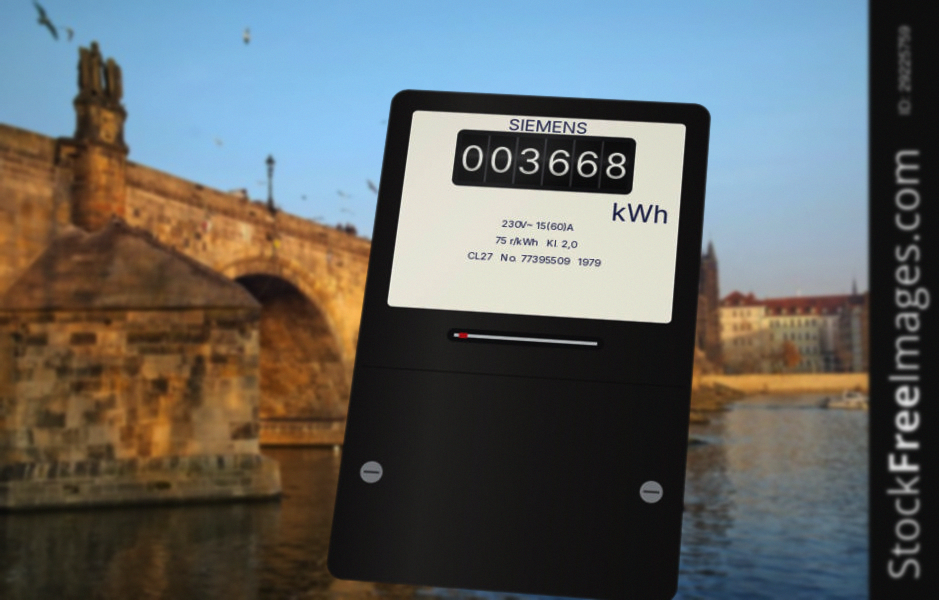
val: {"value": 3668, "unit": "kWh"}
